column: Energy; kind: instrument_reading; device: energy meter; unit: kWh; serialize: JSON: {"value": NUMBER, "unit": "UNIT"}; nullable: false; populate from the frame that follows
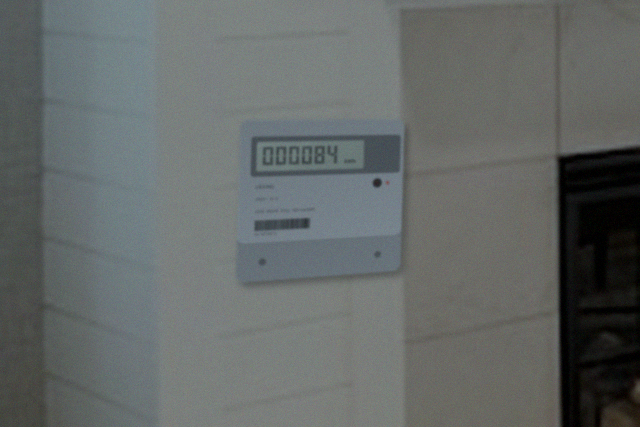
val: {"value": 84, "unit": "kWh"}
